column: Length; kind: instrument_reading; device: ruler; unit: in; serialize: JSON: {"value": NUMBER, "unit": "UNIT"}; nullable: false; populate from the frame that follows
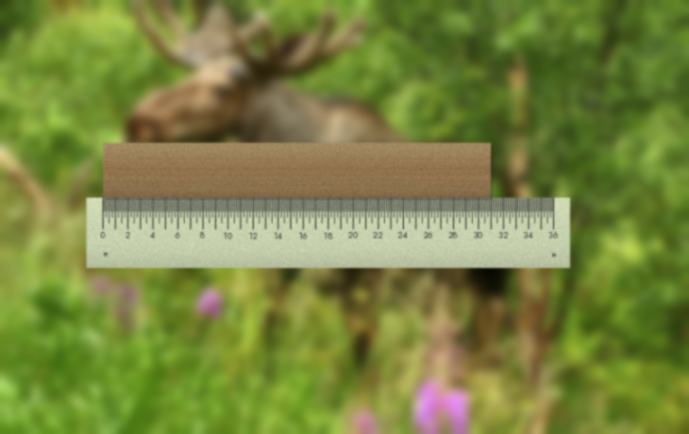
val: {"value": 31, "unit": "in"}
